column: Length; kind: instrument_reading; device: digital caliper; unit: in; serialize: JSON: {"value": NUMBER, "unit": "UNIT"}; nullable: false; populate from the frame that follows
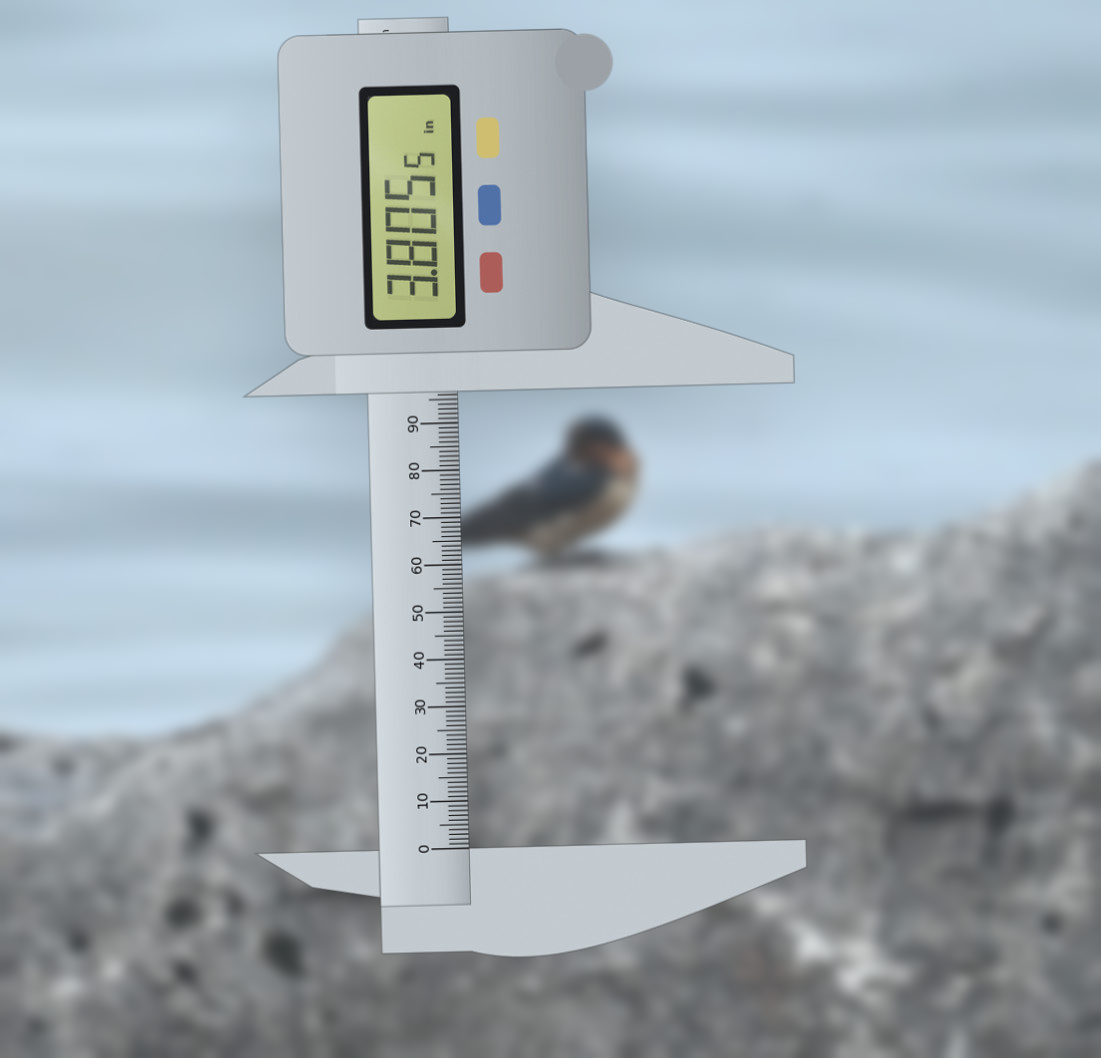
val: {"value": 3.8055, "unit": "in"}
